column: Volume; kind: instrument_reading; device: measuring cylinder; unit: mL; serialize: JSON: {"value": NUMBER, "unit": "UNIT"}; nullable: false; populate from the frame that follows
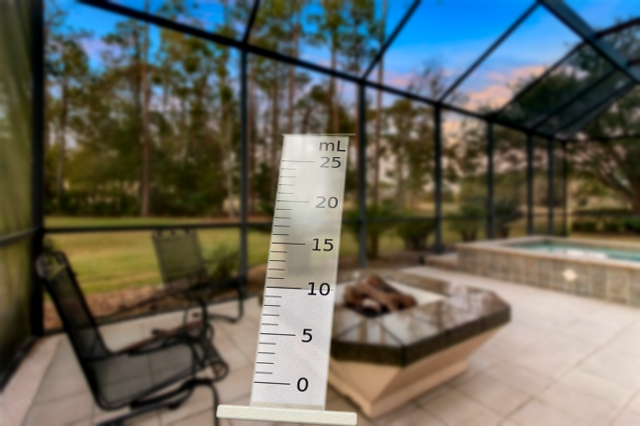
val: {"value": 10, "unit": "mL"}
